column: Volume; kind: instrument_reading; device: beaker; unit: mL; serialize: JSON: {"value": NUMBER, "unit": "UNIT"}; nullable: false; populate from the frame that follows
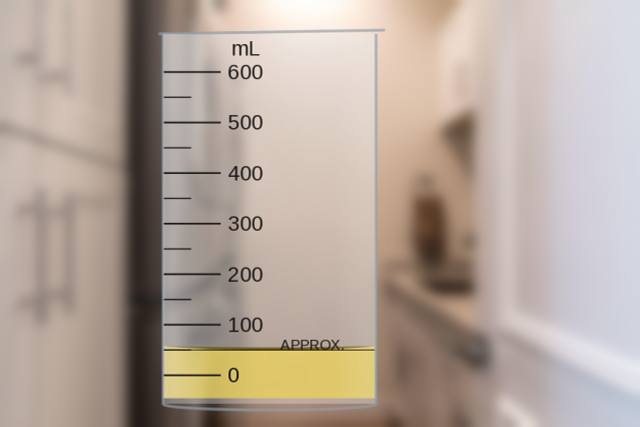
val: {"value": 50, "unit": "mL"}
